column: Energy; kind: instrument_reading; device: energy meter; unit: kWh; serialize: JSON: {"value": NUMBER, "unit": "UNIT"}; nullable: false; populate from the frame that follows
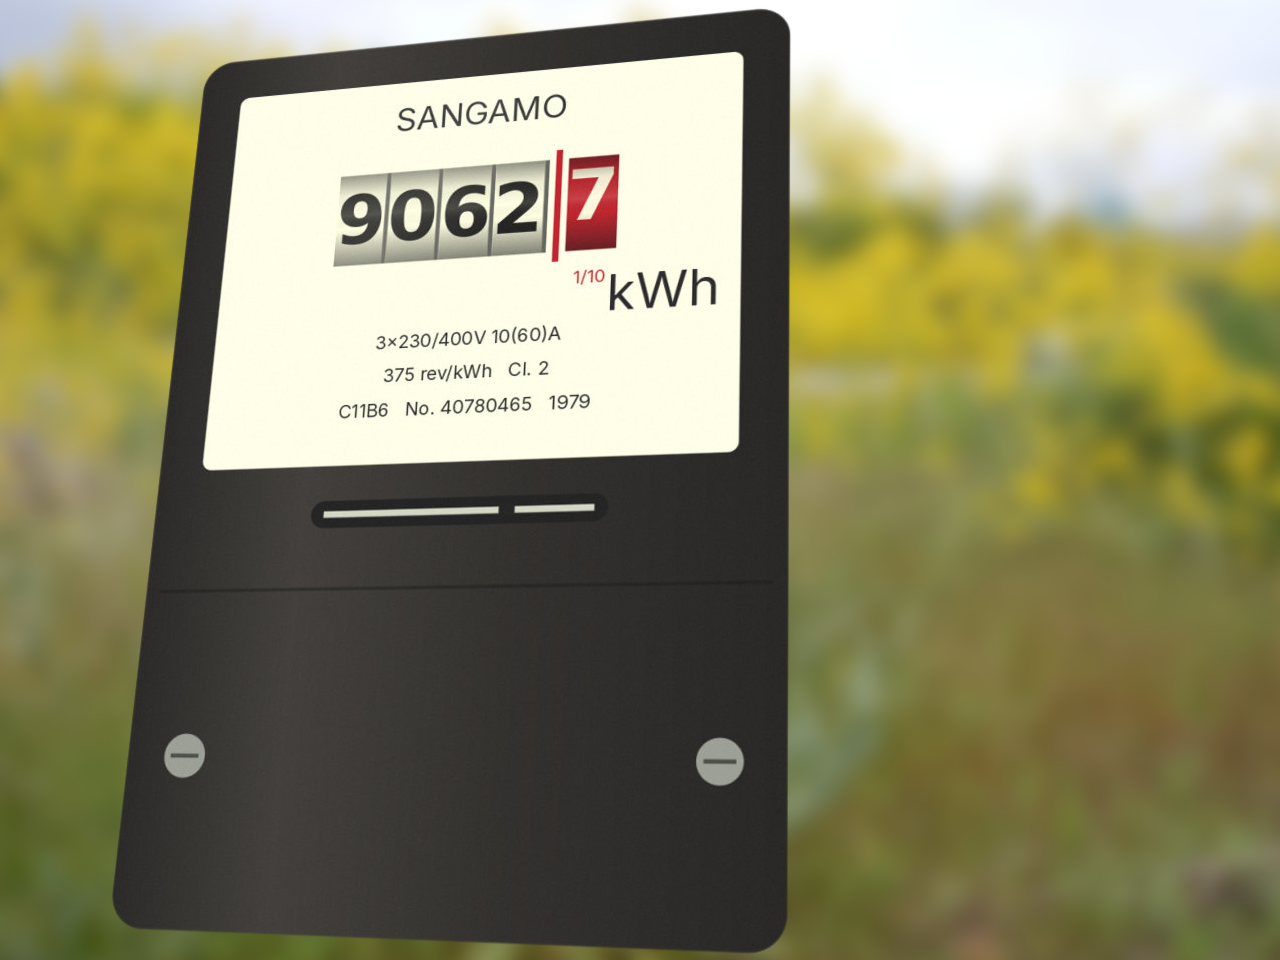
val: {"value": 9062.7, "unit": "kWh"}
